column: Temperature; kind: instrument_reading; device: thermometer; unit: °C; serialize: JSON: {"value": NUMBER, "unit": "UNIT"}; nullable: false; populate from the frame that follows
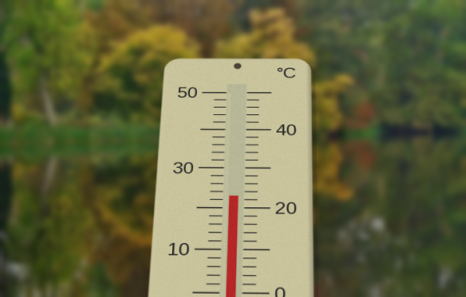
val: {"value": 23, "unit": "°C"}
